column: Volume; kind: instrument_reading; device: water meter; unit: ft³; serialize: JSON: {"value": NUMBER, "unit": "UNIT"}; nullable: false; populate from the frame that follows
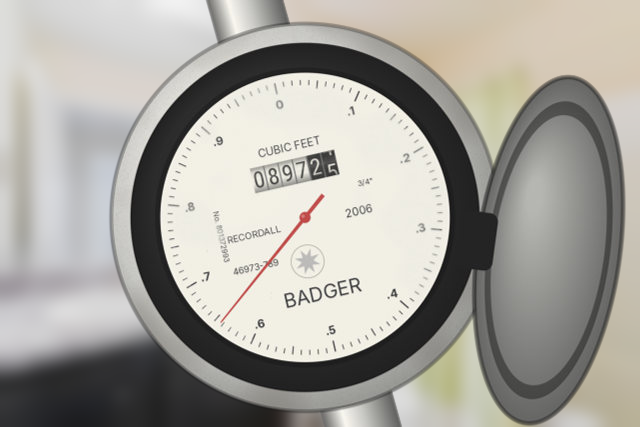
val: {"value": 89724.64, "unit": "ft³"}
